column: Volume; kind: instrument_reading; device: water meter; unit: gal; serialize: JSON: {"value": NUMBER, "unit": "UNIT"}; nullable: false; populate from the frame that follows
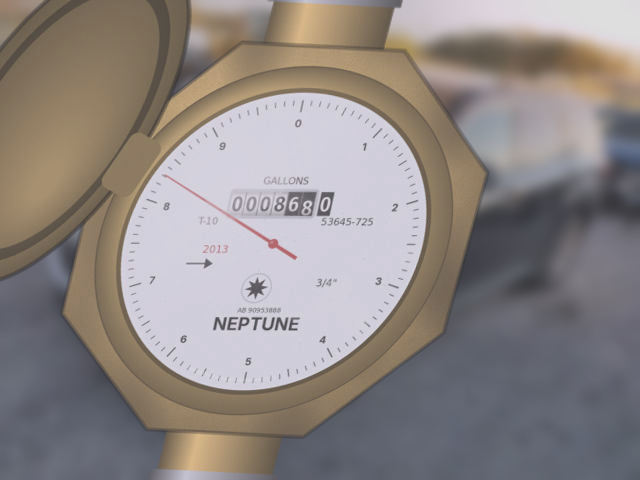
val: {"value": 8678.3, "unit": "gal"}
